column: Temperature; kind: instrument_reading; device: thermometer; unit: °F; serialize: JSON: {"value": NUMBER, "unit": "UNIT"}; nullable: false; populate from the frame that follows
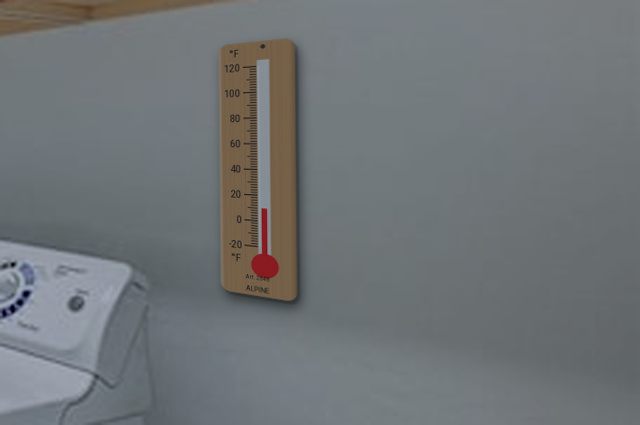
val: {"value": 10, "unit": "°F"}
